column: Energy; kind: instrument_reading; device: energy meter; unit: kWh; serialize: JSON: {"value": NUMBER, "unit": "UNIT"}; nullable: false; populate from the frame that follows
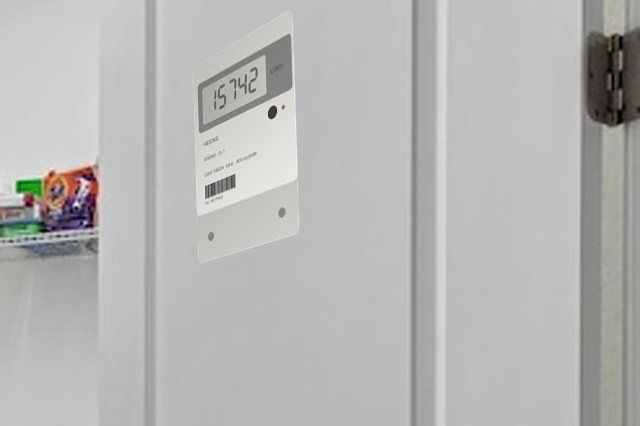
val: {"value": 15742, "unit": "kWh"}
